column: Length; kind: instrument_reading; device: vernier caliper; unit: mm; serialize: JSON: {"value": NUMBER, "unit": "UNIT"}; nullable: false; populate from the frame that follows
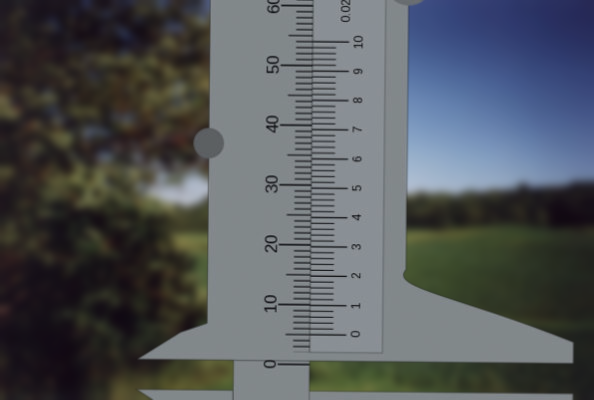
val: {"value": 5.0, "unit": "mm"}
